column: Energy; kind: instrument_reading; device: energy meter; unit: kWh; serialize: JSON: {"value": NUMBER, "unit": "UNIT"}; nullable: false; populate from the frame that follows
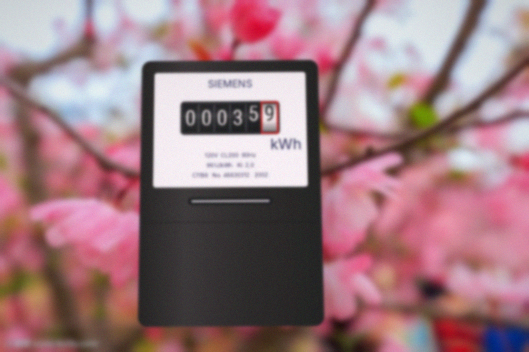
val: {"value": 35.9, "unit": "kWh"}
